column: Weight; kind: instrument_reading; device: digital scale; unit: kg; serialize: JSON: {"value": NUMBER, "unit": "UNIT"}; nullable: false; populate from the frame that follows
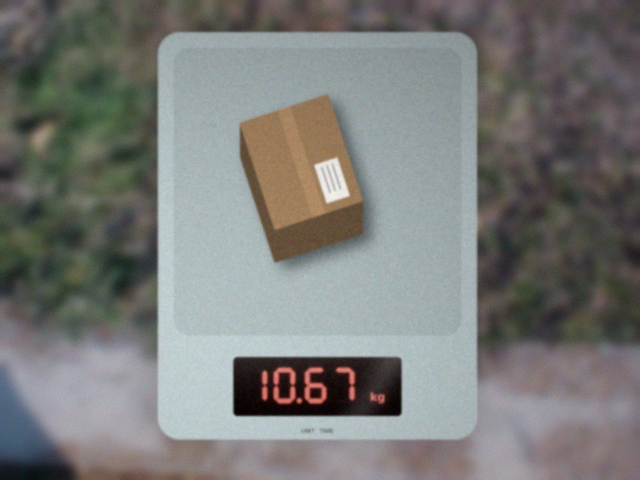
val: {"value": 10.67, "unit": "kg"}
